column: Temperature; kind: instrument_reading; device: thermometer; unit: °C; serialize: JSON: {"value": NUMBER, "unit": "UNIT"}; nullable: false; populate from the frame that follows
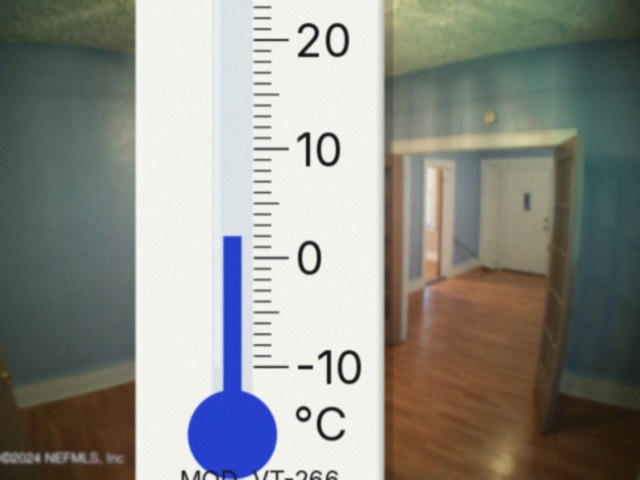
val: {"value": 2, "unit": "°C"}
